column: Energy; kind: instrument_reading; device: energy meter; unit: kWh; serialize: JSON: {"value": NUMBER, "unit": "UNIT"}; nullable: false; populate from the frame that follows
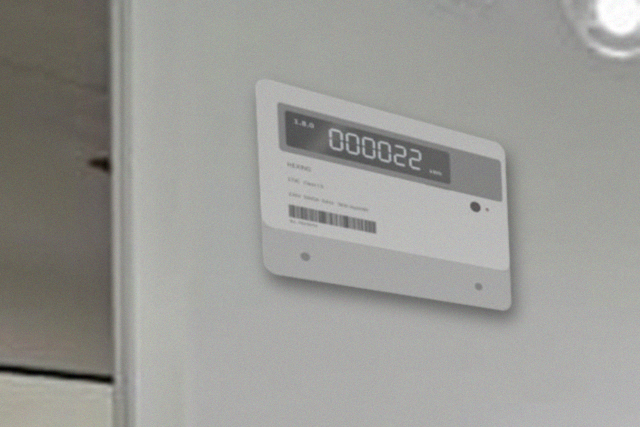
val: {"value": 22, "unit": "kWh"}
